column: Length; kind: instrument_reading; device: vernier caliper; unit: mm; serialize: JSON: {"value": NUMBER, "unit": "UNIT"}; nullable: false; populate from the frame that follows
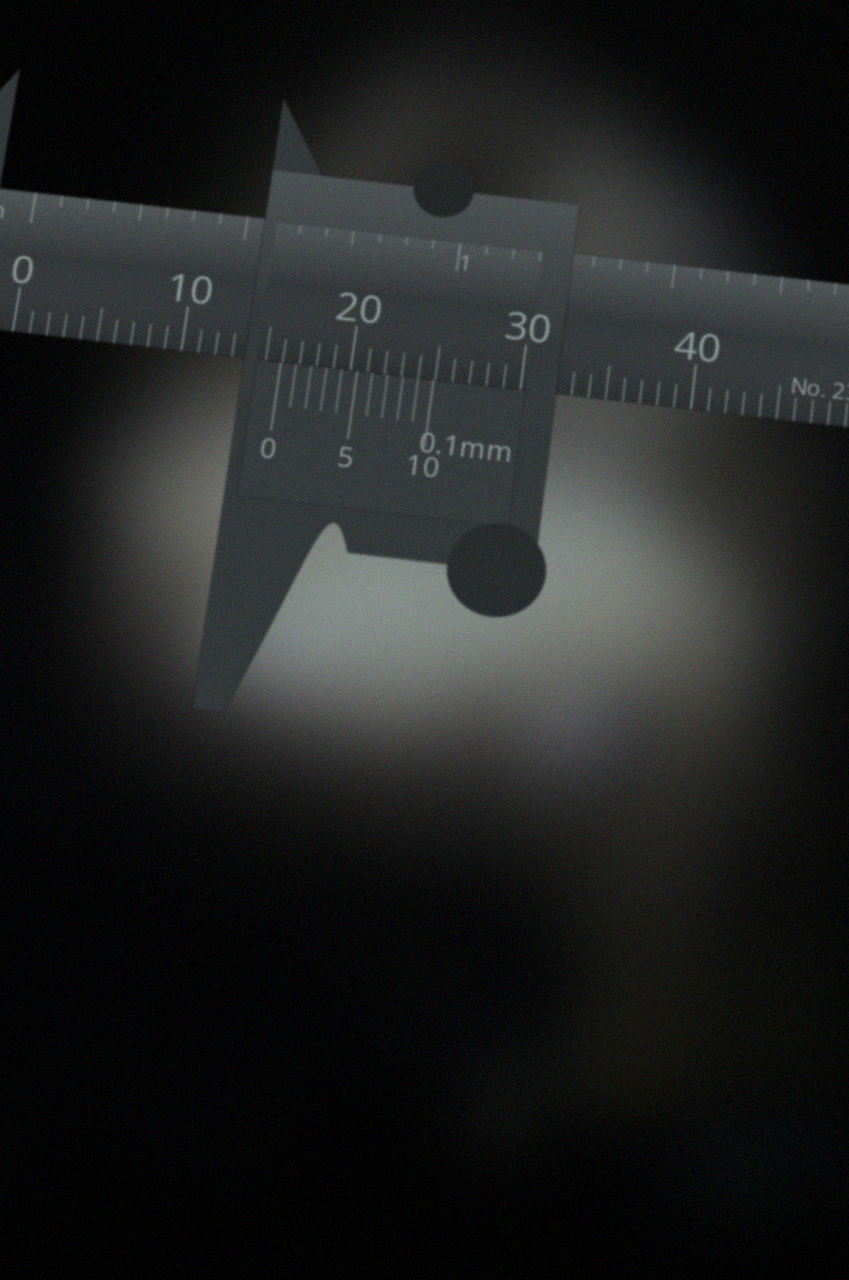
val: {"value": 15.9, "unit": "mm"}
